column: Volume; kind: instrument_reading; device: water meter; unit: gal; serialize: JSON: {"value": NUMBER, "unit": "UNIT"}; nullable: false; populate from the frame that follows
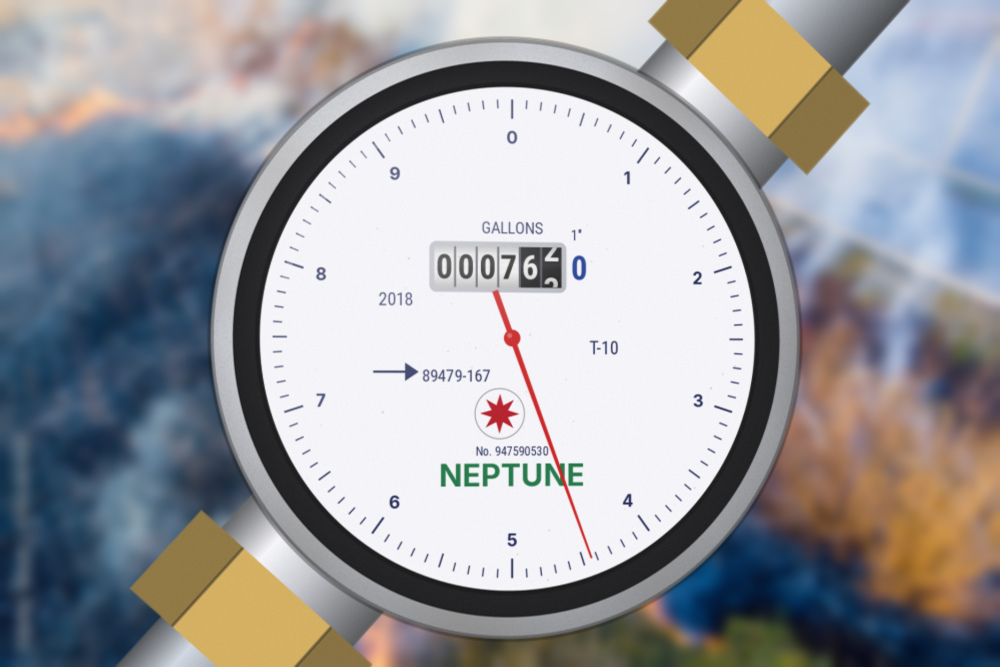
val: {"value": 7624.4, "unit": "gal"}
